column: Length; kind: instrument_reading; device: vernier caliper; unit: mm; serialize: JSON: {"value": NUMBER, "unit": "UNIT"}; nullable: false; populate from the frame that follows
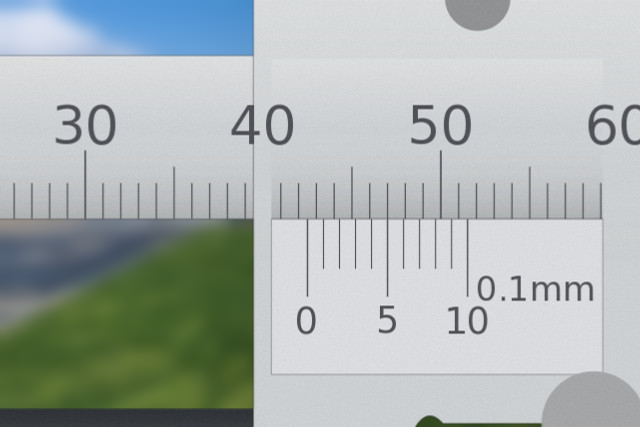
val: {"value": 42.5, "unit": "mm"}
